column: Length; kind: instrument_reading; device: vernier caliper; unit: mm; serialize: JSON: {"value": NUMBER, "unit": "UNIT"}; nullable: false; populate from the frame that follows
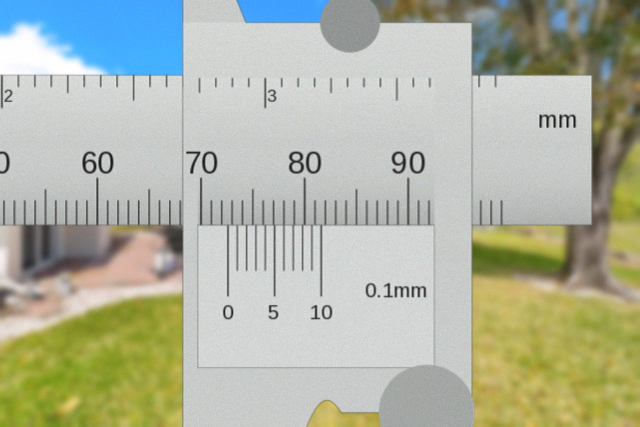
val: {"value": 72.6, "unit": "mm"}
